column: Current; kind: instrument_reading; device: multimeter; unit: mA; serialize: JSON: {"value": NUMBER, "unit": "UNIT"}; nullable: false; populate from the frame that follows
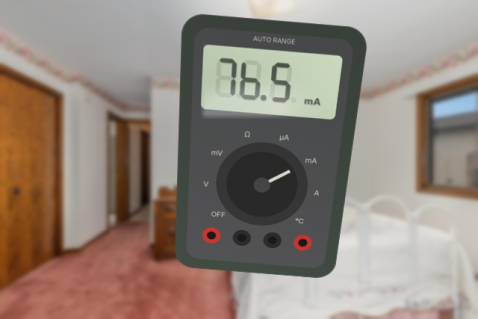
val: {"value": 76.5, "unit": "mA"}
